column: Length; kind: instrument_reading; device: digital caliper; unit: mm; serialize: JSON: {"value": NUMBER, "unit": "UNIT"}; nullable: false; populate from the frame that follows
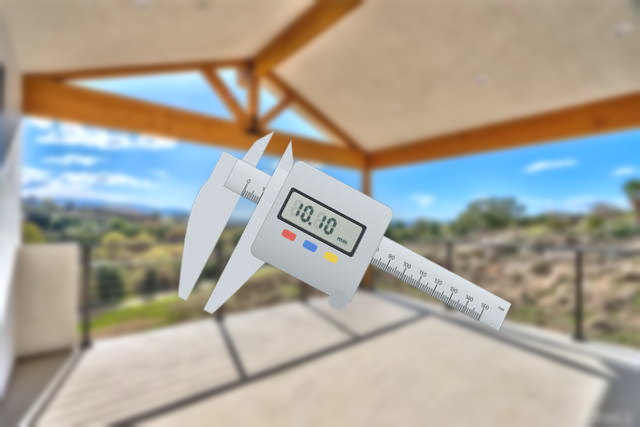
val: {"value": 10.10, "unit": "mm"}
